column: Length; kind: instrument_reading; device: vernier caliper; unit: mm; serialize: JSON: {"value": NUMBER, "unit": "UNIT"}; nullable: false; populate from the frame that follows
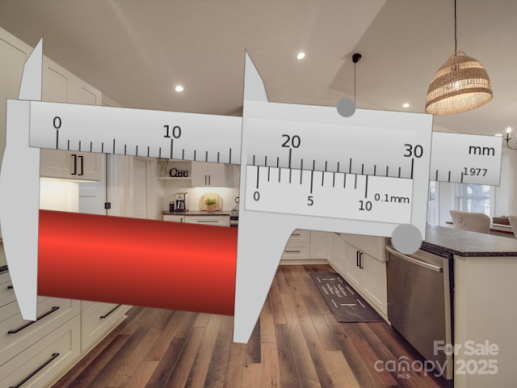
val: {"value": 17.4, "unit": "mm"}
